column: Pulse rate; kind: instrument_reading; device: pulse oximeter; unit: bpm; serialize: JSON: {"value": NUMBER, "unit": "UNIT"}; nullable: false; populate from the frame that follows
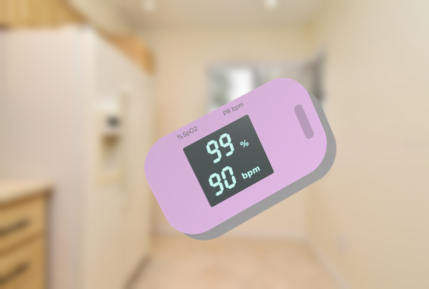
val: {"value": 90, "unit": "bpm"}
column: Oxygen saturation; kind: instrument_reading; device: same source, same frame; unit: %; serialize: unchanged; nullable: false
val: {"value": 99, "unit": "%"}
